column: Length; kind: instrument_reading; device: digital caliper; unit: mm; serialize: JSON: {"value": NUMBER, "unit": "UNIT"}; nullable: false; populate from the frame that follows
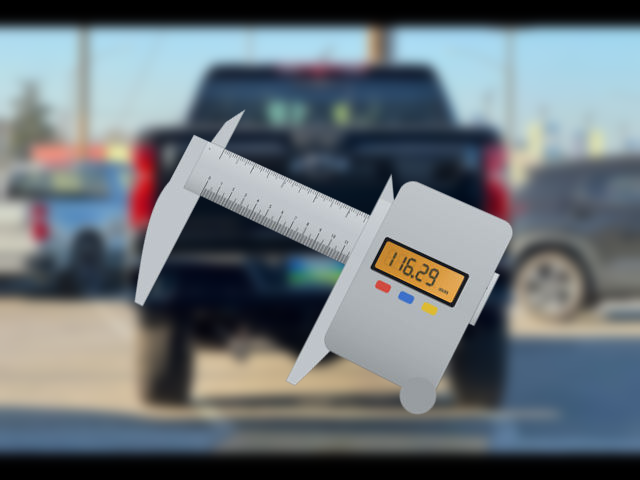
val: {"value": 116.29, "unit": "mm"}
